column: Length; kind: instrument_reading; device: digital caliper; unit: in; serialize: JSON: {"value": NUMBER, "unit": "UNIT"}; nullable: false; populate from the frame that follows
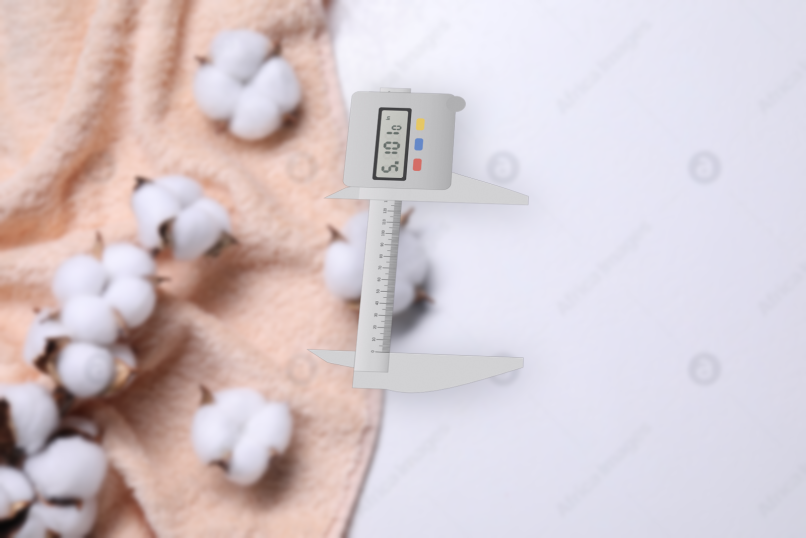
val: {"value": 5.1010, "unit": "in"}
